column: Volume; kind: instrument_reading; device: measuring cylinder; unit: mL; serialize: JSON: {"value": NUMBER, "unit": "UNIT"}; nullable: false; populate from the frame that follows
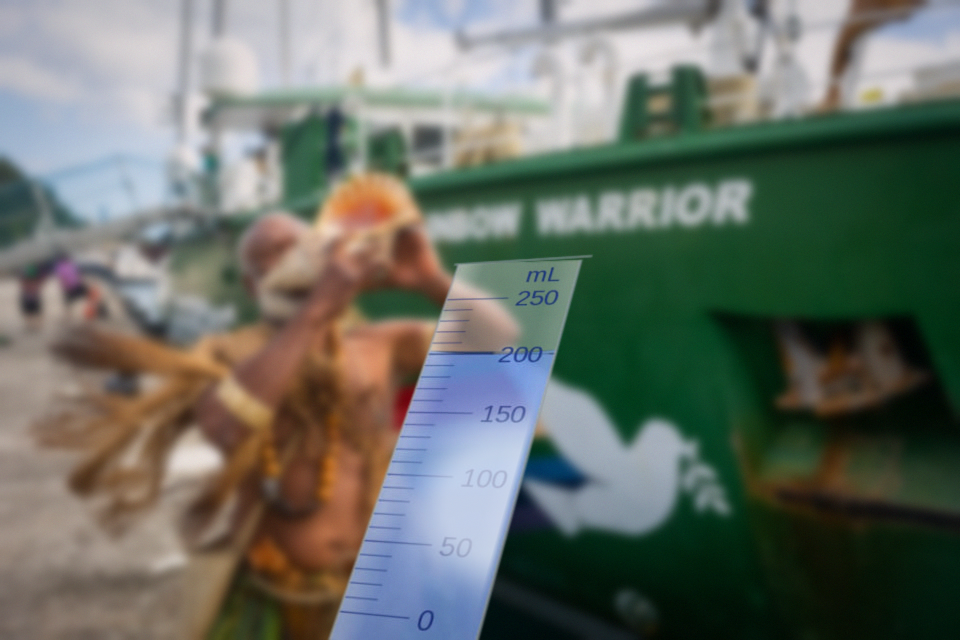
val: {"value": 200, "unit": "mL"}
